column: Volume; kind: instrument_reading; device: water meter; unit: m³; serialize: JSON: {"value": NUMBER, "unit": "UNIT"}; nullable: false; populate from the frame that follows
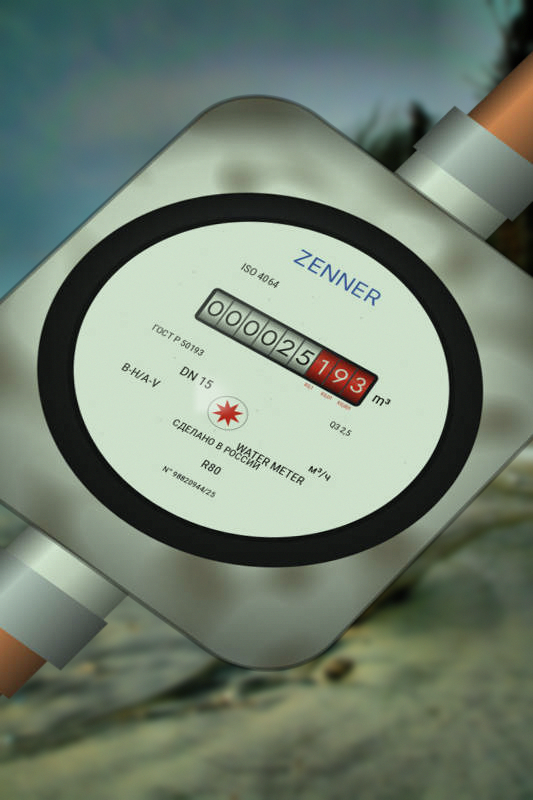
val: {"value": 25.193, "unit": "m³"}
